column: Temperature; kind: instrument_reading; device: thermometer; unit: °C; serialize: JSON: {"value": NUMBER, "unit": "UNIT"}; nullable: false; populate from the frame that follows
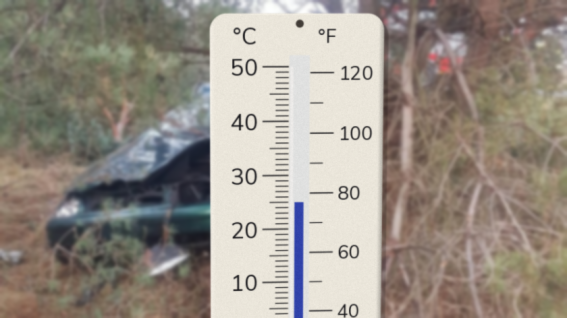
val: {"value": 25, "unit": "°C"}
